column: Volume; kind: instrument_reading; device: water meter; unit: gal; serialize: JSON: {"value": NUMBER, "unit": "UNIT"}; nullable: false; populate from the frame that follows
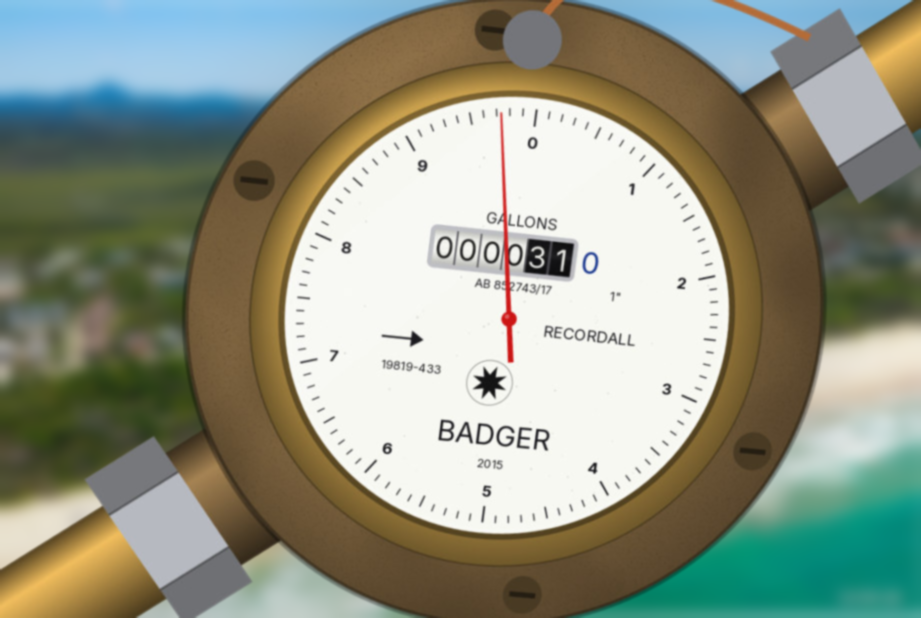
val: {"value": 309.7, "unit": "gal"}
